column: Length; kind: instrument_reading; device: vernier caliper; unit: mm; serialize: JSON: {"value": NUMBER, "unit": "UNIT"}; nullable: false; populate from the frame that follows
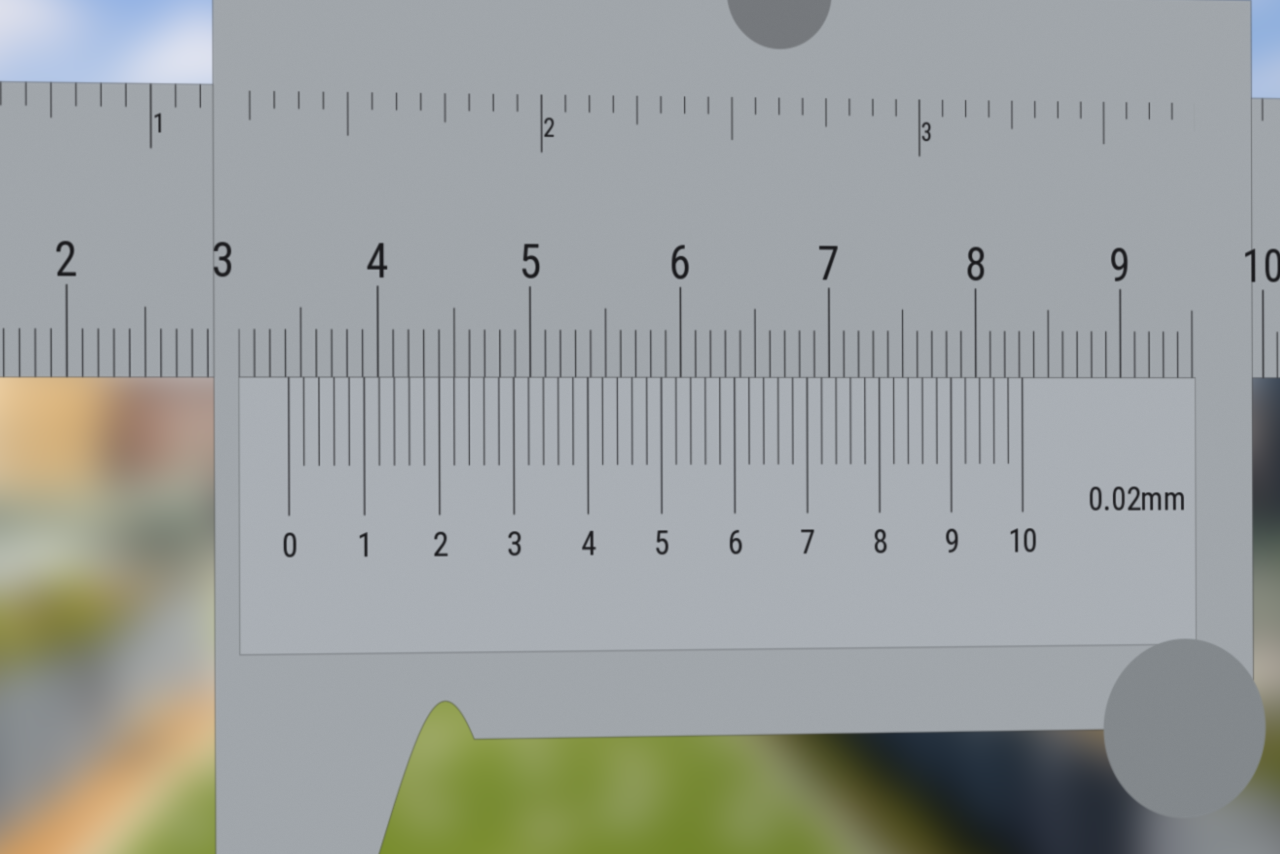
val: {"value": 34.2, "unit": "mm"}
